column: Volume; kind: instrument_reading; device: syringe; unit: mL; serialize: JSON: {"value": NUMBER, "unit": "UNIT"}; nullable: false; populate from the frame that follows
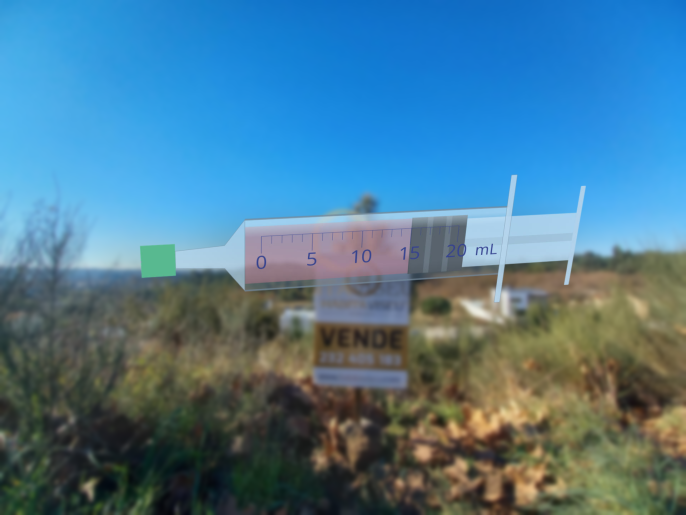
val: {"value": 15, "unit": "mL"}
